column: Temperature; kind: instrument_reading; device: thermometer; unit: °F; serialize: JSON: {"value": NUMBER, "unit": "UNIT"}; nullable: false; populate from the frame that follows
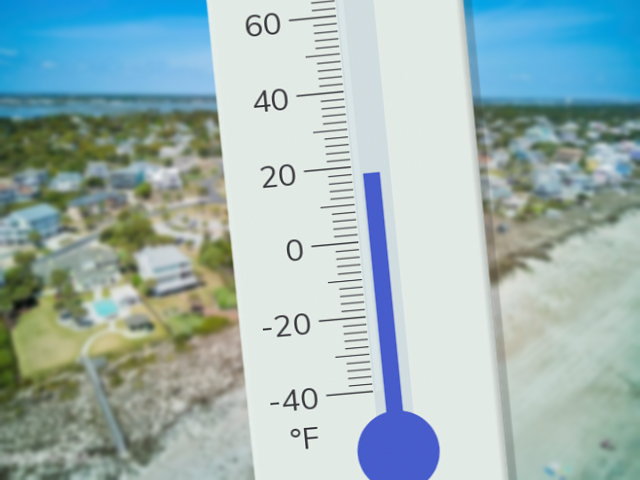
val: {"value": 18, "unit": "°F"}
